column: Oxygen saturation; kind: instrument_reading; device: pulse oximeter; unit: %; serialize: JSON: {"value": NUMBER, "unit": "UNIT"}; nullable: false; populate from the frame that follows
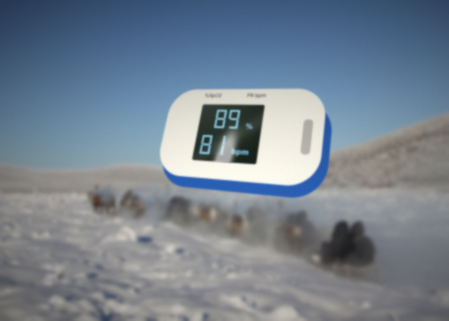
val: {"value": 89, "unit": "%"}
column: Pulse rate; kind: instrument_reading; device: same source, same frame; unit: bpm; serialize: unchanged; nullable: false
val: {"value": 81, "unit": "bpm"}
